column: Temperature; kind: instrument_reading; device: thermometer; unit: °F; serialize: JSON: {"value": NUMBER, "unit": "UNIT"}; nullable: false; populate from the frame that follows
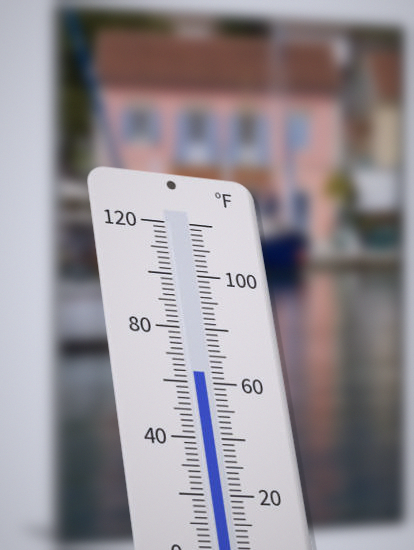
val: {"value": 64, "unit": "°F"}
